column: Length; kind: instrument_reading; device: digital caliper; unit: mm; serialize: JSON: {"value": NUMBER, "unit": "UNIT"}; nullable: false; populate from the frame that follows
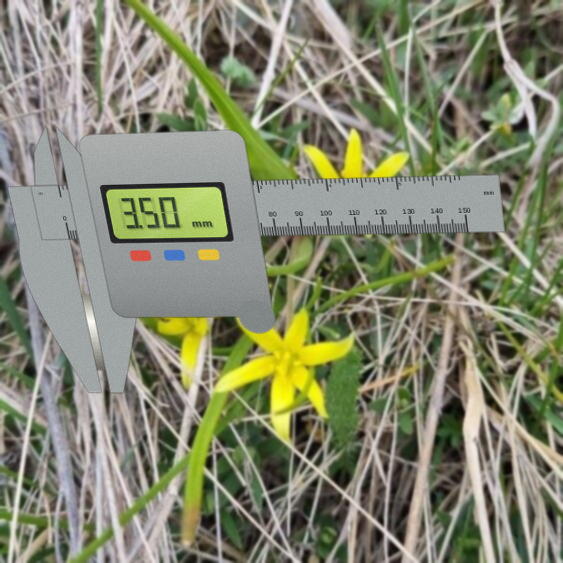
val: {"value": 3.50, "unit": "mm"}
